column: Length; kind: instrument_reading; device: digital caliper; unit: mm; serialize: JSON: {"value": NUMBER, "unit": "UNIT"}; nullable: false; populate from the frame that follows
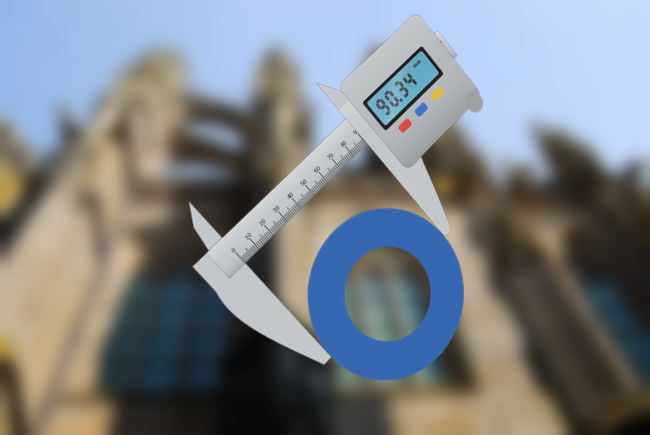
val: {"value": 90.34, "unit": "mm"}
